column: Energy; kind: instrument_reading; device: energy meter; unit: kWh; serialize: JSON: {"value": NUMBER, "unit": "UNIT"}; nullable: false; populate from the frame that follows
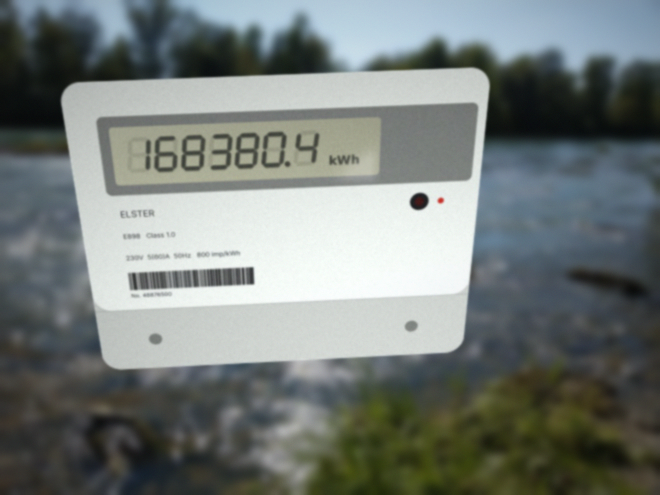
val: {"value": 168380.4, "unit": "kWh"}
